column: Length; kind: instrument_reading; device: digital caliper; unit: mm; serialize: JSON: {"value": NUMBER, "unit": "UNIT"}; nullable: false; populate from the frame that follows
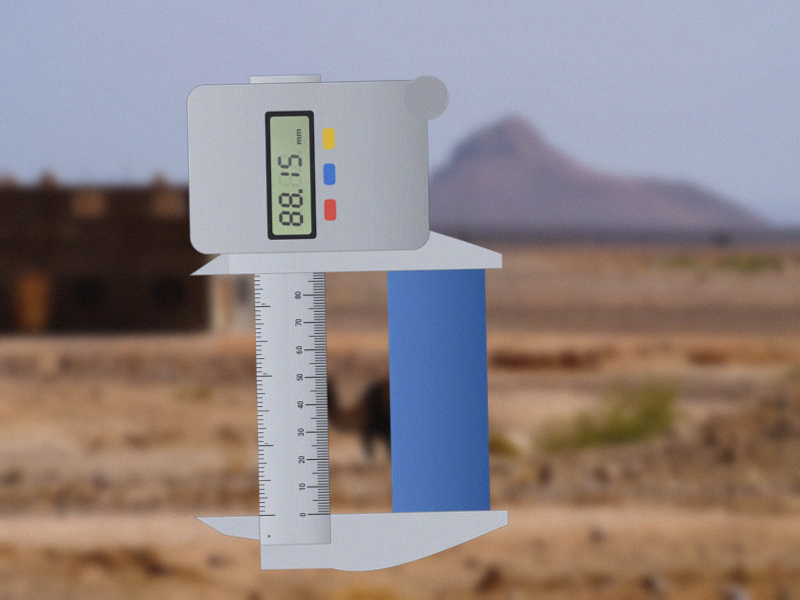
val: {"value": 88.15, "unit": "mm"}
